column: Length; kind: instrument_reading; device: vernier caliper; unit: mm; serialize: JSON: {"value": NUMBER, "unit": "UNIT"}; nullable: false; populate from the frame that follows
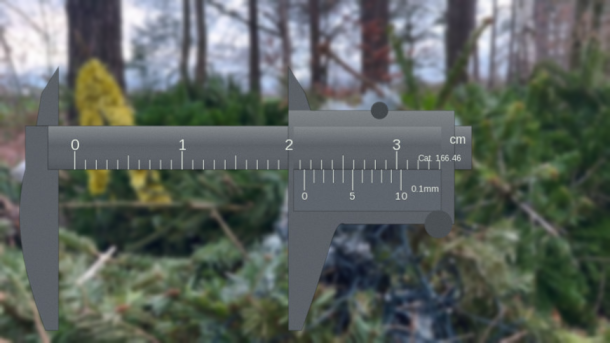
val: {"value": 21.4, "unit": "mm"}
